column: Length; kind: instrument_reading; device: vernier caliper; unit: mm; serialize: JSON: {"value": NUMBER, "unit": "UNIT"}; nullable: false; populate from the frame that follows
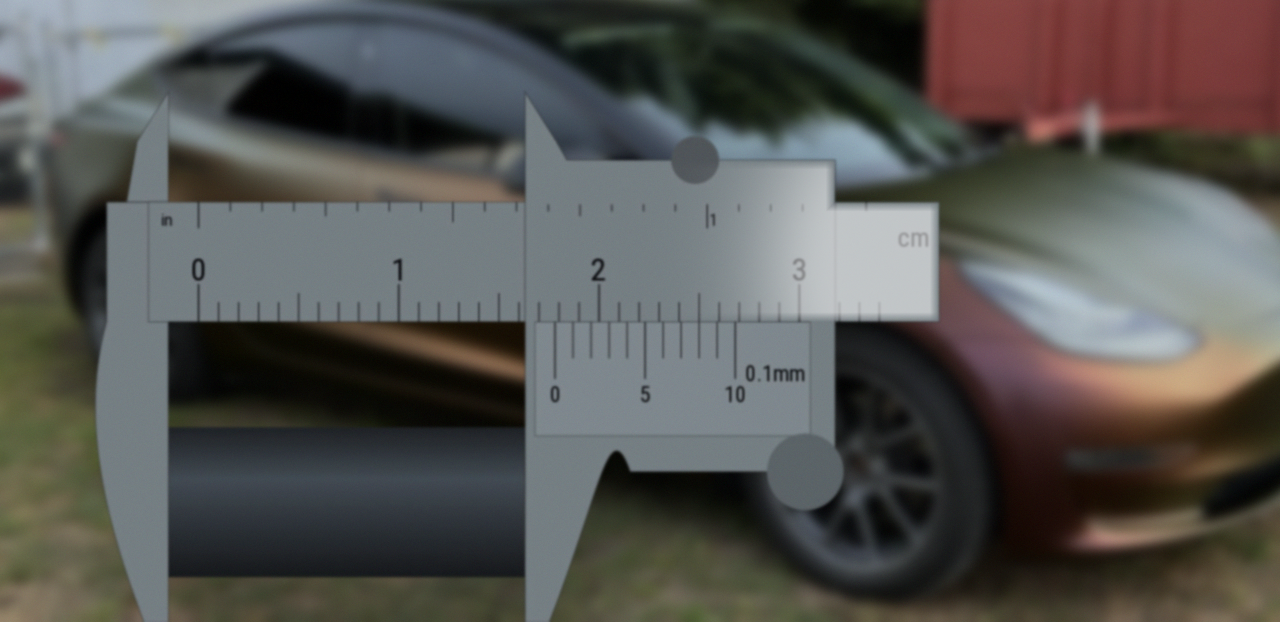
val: {"value": 17.8, "unit": "mm"}
